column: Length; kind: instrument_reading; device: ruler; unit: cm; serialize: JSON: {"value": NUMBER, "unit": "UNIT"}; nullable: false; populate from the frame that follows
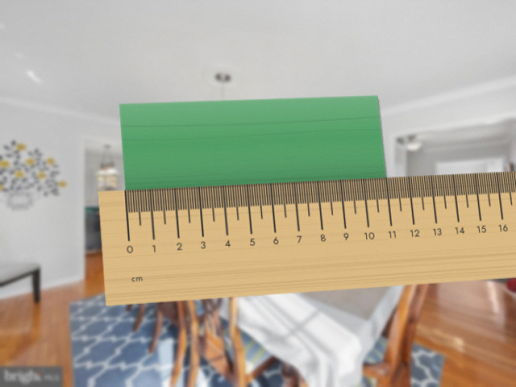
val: {"value": 11, "unit": "cm"}
